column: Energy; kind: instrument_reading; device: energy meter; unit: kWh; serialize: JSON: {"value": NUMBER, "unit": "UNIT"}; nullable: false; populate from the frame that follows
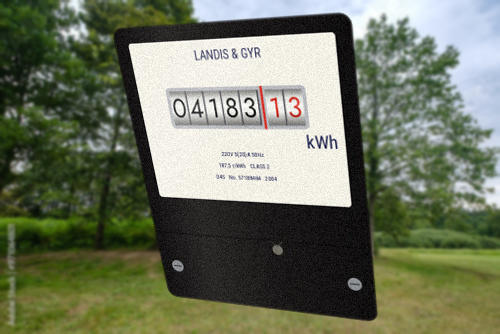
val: {"value": 4183.13, "unit": "kWh"}
